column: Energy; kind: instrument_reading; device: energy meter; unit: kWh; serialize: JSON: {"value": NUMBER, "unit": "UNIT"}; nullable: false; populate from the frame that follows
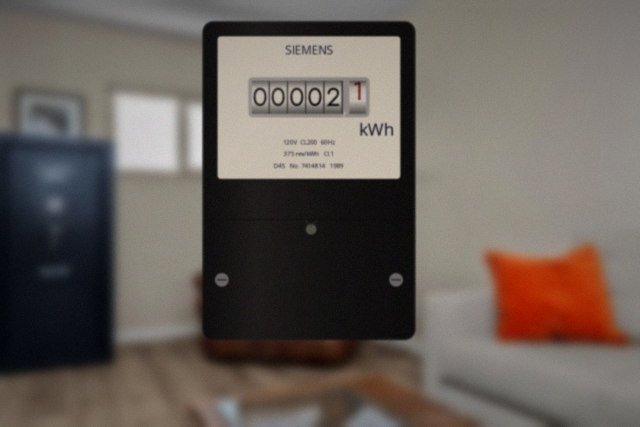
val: {"value": 2.1, "unit": "kWh"}
